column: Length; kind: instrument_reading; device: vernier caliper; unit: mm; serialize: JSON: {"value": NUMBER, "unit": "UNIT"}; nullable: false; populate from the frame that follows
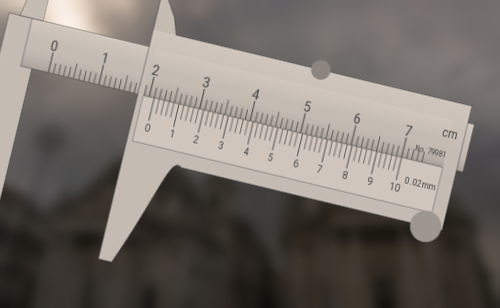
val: {"value": 21.0, "unit": "mm"}
